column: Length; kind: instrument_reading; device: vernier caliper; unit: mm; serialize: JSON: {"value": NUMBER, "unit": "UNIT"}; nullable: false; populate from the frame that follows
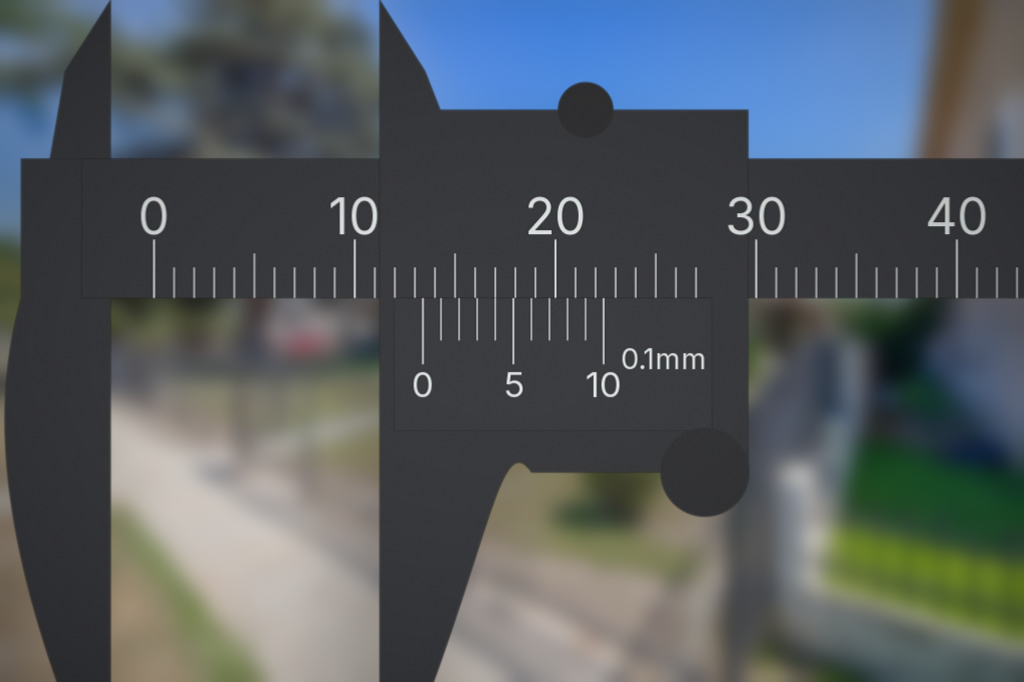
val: {"value": 13.4, "unit": "mm"}
